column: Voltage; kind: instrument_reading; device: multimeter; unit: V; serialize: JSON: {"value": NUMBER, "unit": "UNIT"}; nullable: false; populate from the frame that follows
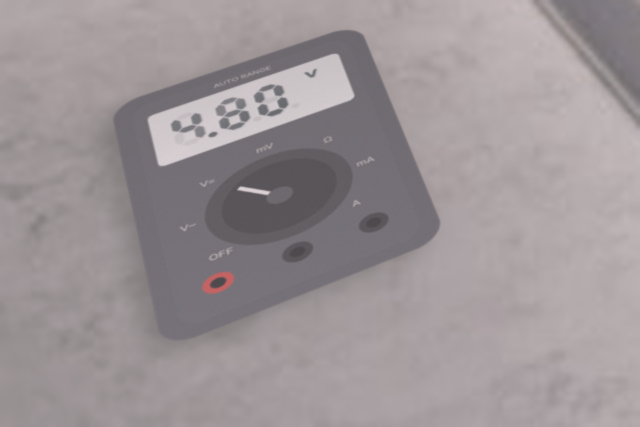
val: {"value": 4.80, "unit": "V"}
